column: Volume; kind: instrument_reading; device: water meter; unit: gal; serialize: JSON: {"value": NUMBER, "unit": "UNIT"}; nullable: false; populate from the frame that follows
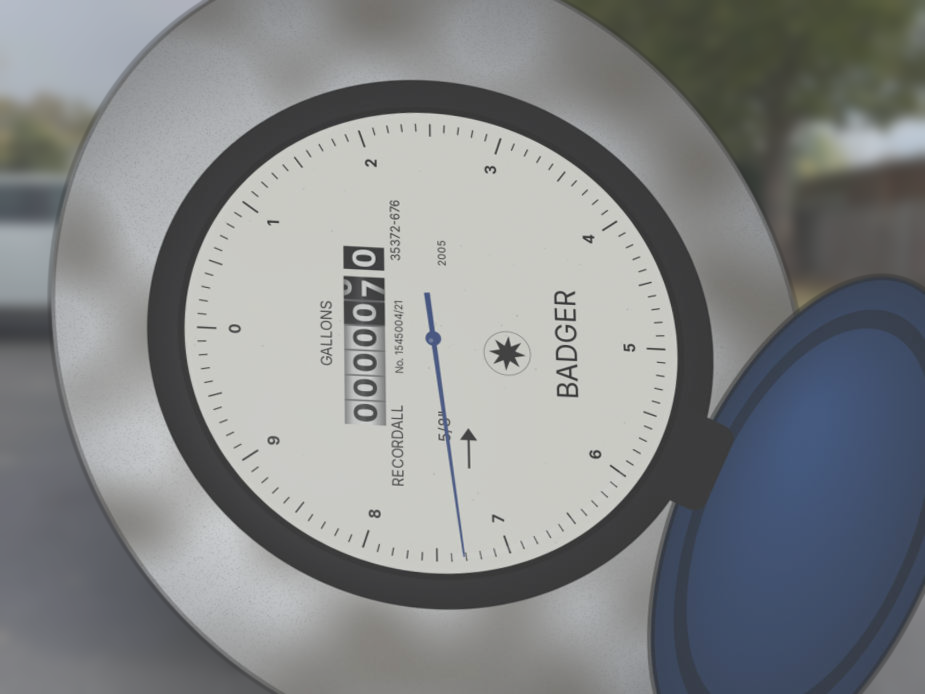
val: {"value": 67.3, "unit": "gal"}
